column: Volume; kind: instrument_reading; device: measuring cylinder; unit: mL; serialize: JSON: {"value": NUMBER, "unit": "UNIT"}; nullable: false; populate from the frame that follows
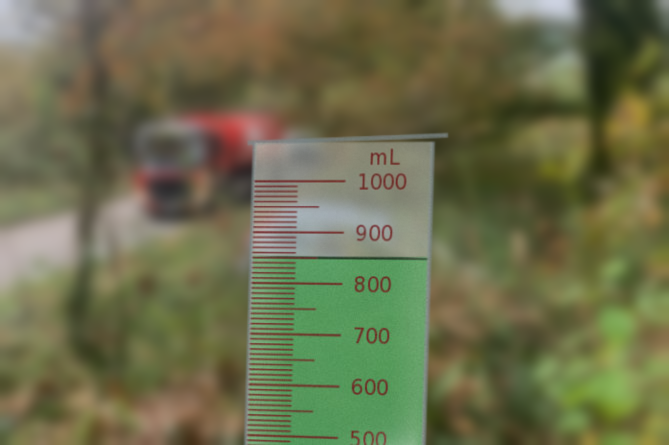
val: {"value": 850, "unit": "mL"}
